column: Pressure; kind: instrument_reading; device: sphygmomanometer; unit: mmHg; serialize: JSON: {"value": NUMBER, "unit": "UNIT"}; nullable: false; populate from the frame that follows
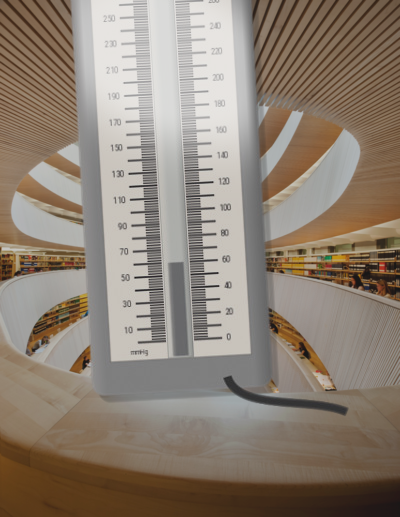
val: {"value": 60, "unit": "mmHg"}
